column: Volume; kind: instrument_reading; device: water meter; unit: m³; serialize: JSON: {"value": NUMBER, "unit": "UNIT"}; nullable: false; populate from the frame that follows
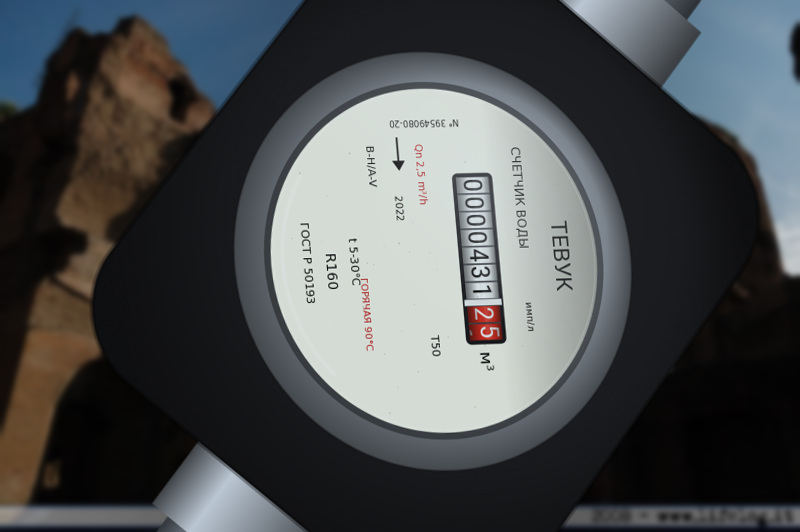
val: {"value": 431.25, "unit": "m³"}
